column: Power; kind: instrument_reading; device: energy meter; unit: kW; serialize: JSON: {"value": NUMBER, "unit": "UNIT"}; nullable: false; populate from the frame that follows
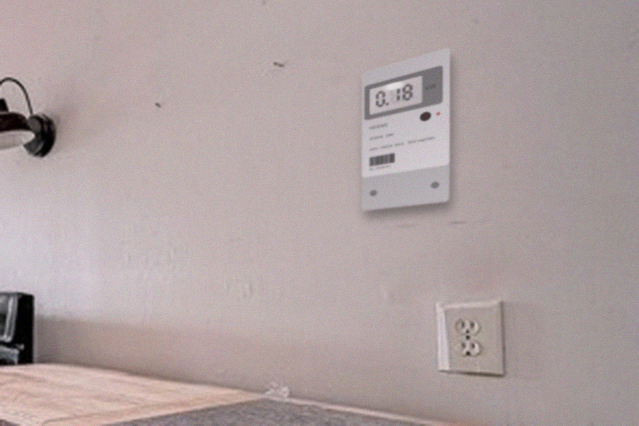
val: {"value": 0.18, "unit": "kW"}
